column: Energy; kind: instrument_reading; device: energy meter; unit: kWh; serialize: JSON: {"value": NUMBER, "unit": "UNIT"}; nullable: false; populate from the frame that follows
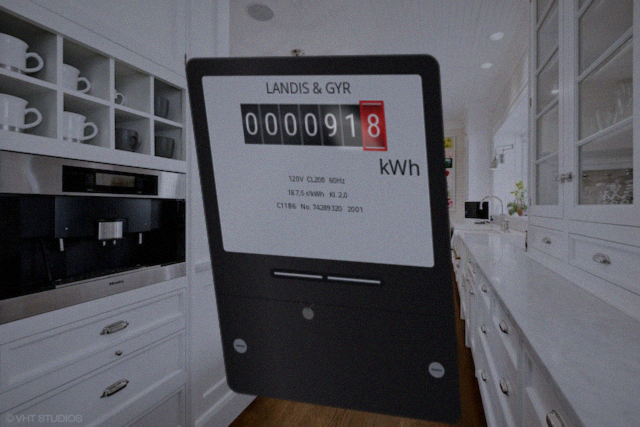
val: {"value": 91.8, "unit": "kWh"}
